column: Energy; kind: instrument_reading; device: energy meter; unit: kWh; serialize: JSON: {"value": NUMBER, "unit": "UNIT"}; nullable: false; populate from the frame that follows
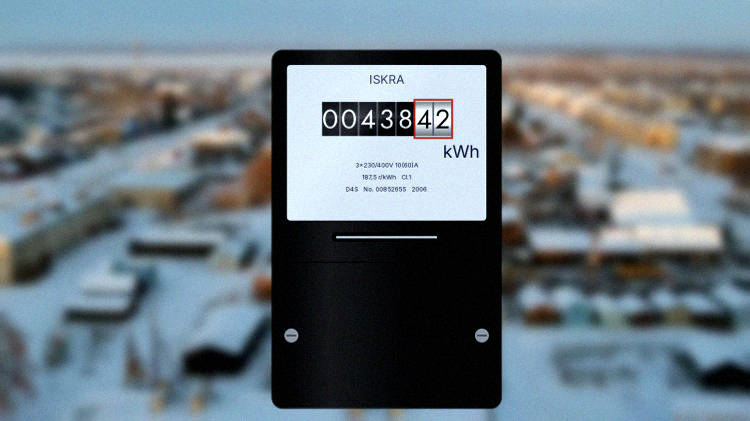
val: {"value": 438.42, "unit": "kWh"}
